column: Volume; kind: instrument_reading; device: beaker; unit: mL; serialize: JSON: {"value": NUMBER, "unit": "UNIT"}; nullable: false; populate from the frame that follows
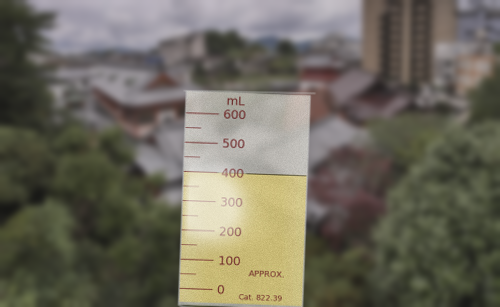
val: {"value": 400, "unit": "mL"}
